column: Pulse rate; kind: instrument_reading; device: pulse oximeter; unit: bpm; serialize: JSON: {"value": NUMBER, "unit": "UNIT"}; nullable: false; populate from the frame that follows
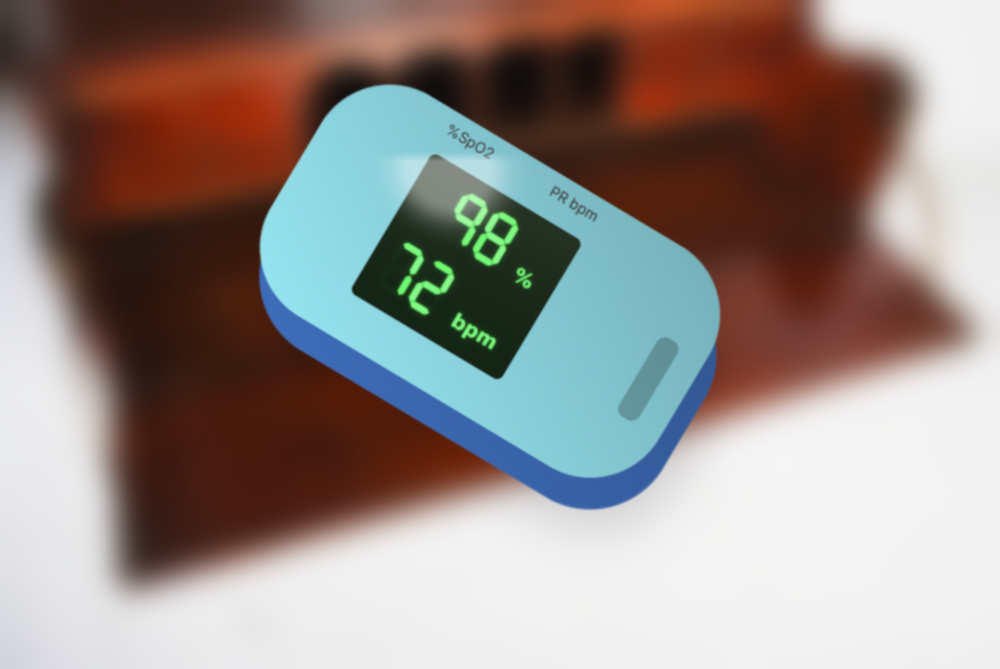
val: {"value": 72, "unit": "bpm"}
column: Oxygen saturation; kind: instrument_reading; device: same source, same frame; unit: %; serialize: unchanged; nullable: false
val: {"value": 98, "unit": "%"}
